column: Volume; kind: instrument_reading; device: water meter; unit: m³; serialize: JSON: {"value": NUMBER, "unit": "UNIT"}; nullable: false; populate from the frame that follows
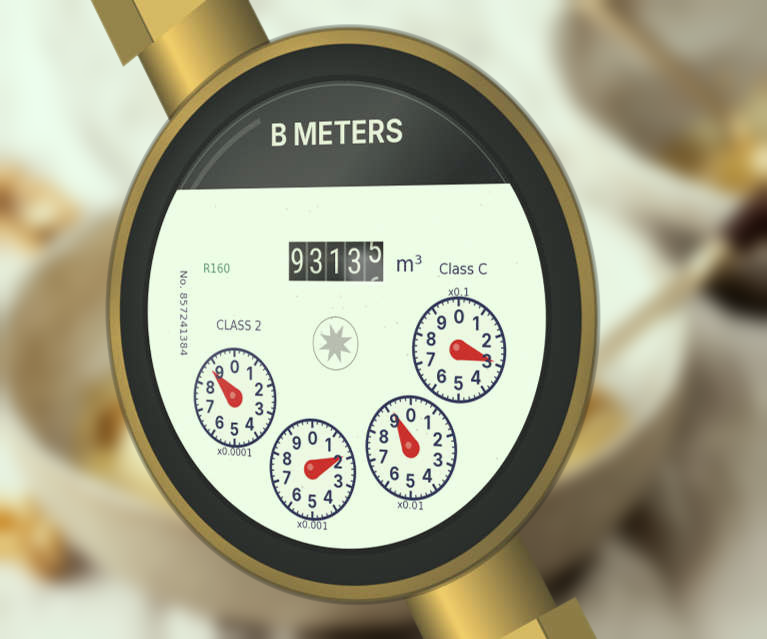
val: {"value": 93135.2918, "unit": "m³"}
